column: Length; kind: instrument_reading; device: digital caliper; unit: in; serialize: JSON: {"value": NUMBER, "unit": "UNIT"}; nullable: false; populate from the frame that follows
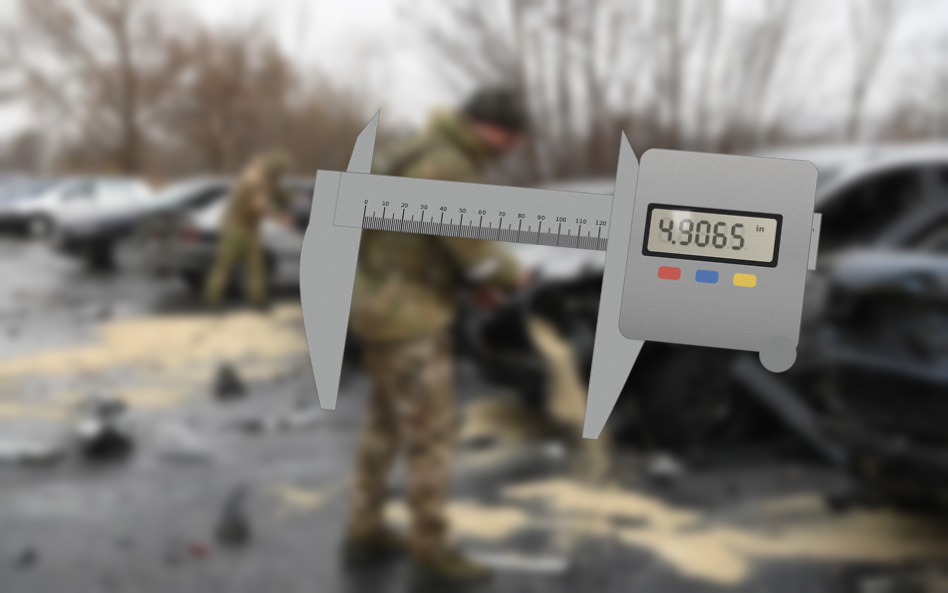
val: {"value": 4.9065, "unit": "in"}
